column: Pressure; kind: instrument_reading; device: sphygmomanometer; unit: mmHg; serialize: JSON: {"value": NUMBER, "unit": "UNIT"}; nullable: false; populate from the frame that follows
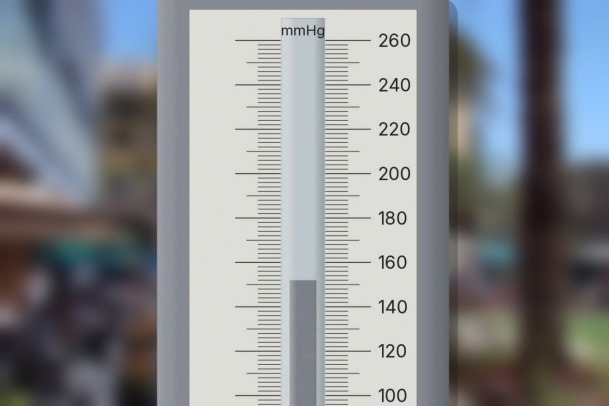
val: {"value": 152, "unit": "mmHg"}
